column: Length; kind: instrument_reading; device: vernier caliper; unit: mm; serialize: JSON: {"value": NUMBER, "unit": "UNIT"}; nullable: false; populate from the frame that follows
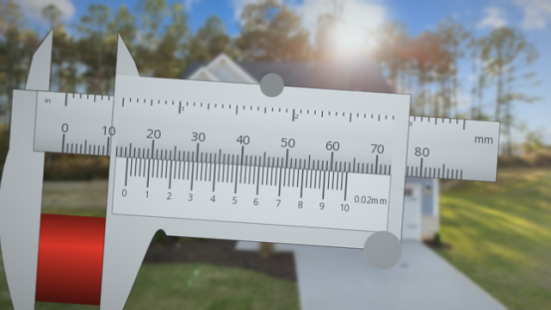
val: {"value": 14.5, "unit": "mm"}
